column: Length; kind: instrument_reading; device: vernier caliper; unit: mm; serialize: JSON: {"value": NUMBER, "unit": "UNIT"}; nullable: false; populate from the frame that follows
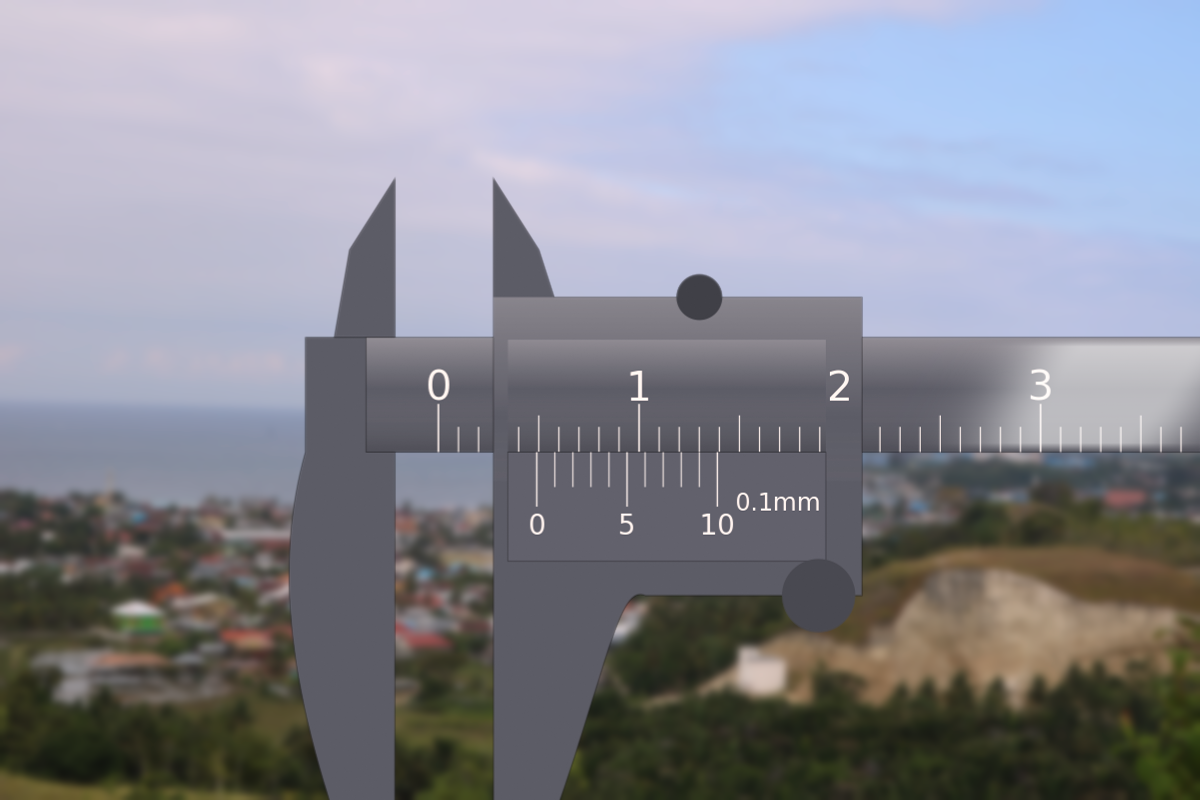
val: {"value": 4.9, "unit": "mm"}
